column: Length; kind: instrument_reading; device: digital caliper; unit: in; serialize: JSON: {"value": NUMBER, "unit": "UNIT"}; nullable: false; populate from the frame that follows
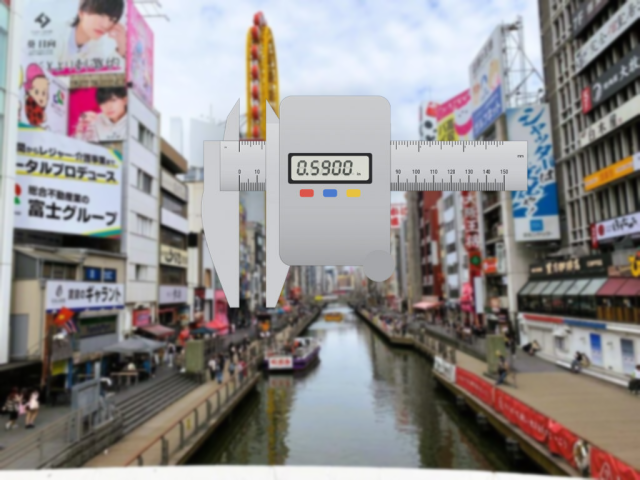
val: {"value": 0.5900, "unit": "in"}
